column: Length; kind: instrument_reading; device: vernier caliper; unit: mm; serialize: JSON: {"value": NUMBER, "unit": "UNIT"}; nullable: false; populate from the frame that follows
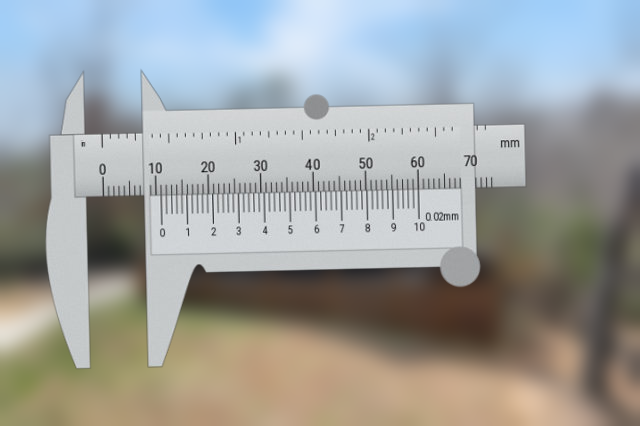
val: {"value": 11.0, "unit": "mm"}
